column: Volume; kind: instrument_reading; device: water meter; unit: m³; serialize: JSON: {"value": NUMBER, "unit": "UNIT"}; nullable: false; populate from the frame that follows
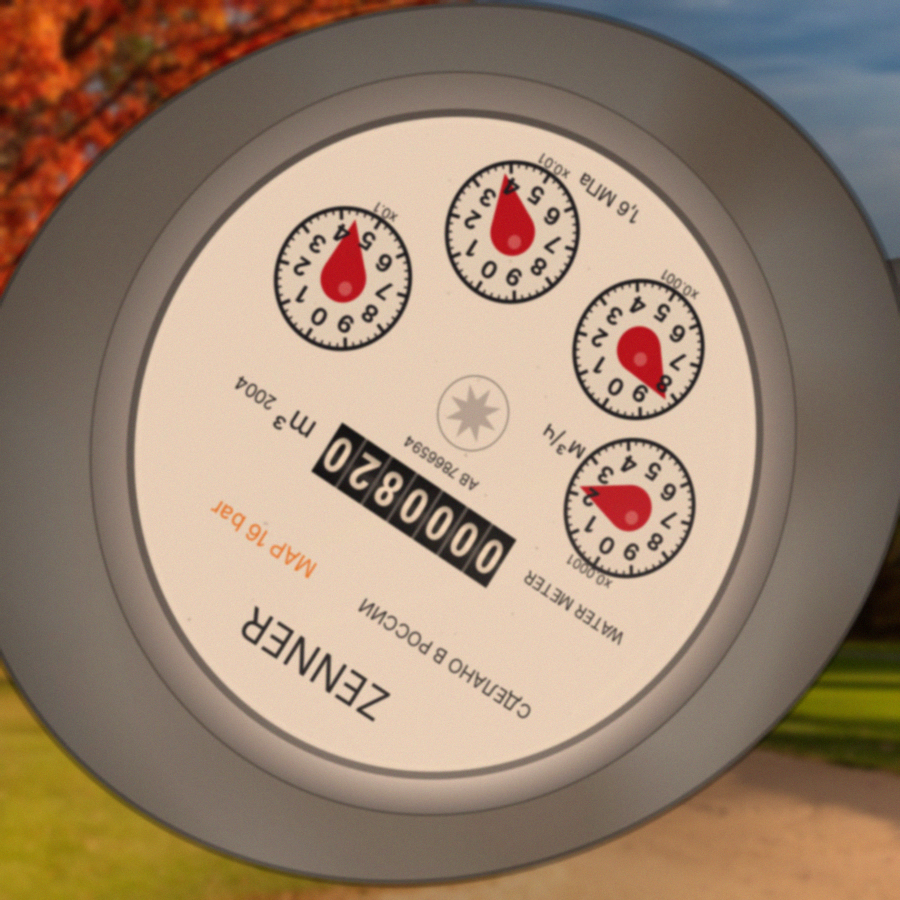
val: {"value": 820.4382, "unit": "m³"}
